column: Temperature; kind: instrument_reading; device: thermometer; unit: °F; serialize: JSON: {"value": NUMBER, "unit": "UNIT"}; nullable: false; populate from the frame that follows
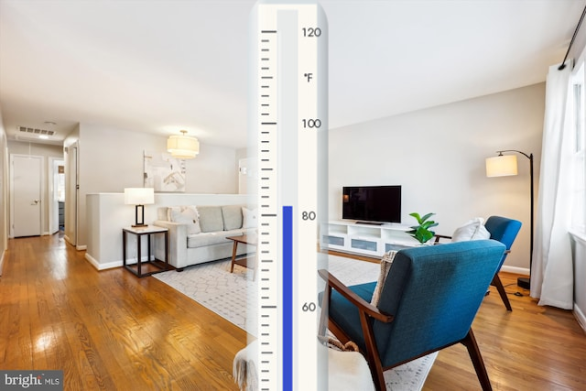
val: {"value": 82, "unit": "°F"}
